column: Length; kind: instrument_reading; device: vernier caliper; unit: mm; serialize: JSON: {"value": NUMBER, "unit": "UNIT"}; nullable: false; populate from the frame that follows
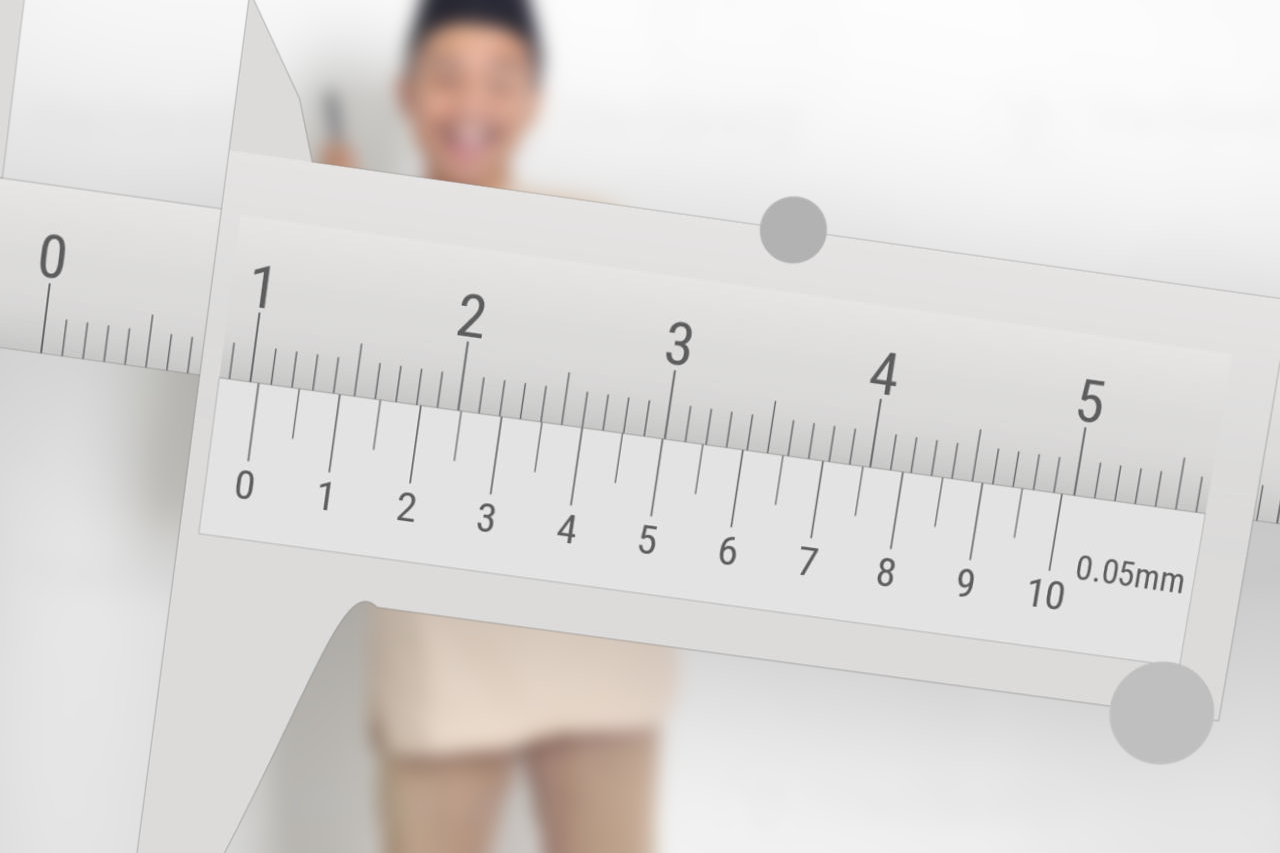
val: {"value": 10.4, "unit": "mm"}
